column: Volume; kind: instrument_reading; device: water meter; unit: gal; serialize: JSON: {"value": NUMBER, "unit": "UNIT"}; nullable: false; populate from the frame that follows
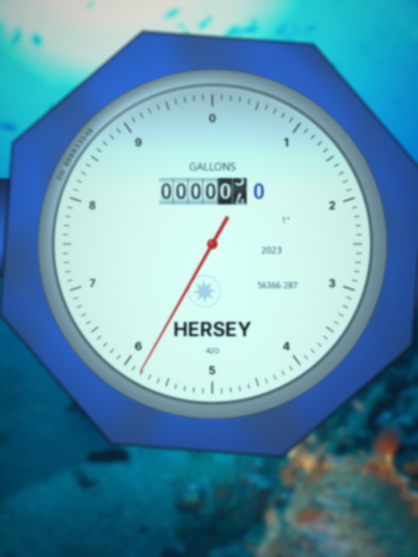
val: {"value": 35.8, "unit": "gal"}
